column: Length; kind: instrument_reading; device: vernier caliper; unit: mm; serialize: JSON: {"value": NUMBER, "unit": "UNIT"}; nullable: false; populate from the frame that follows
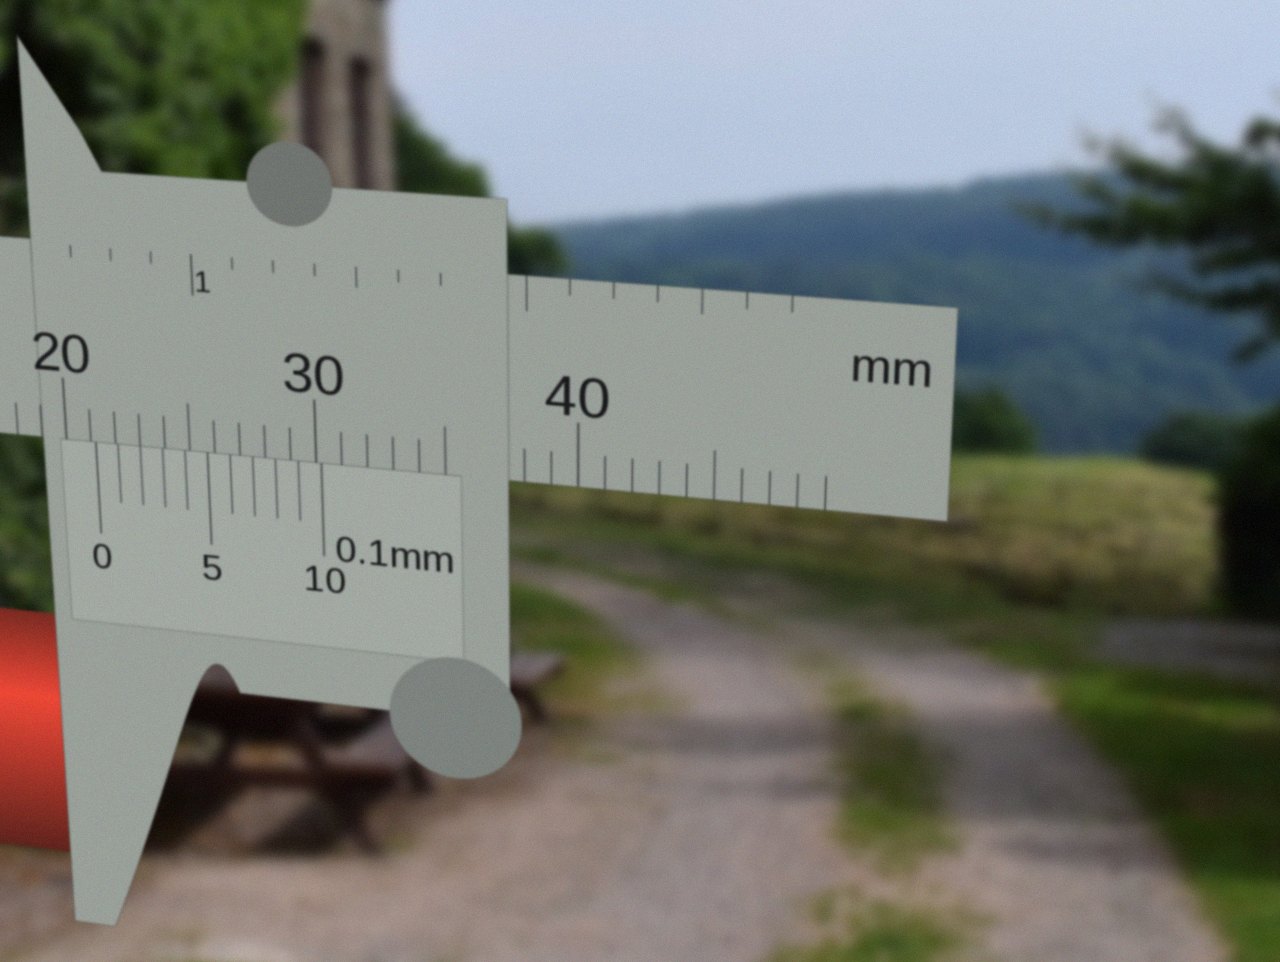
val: {"value": 21.2, "unit": "mm"}
